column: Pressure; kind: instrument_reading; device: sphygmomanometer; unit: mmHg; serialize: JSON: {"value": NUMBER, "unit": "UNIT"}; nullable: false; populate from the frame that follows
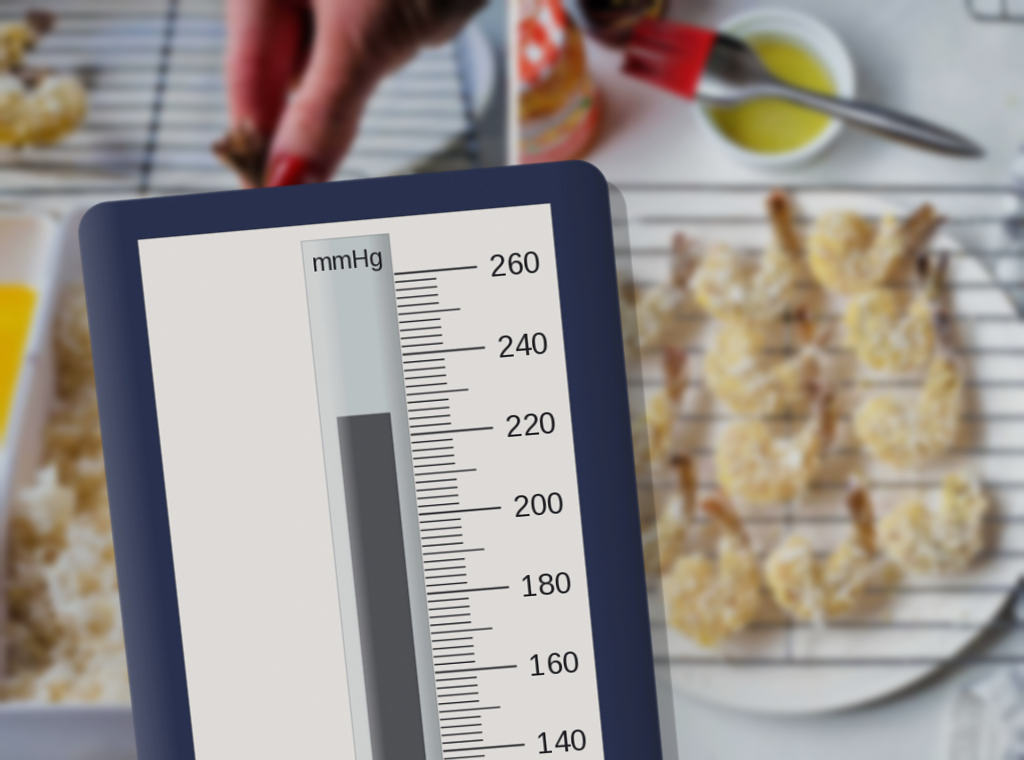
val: {"value": 226, "unit": "mmHg"}
